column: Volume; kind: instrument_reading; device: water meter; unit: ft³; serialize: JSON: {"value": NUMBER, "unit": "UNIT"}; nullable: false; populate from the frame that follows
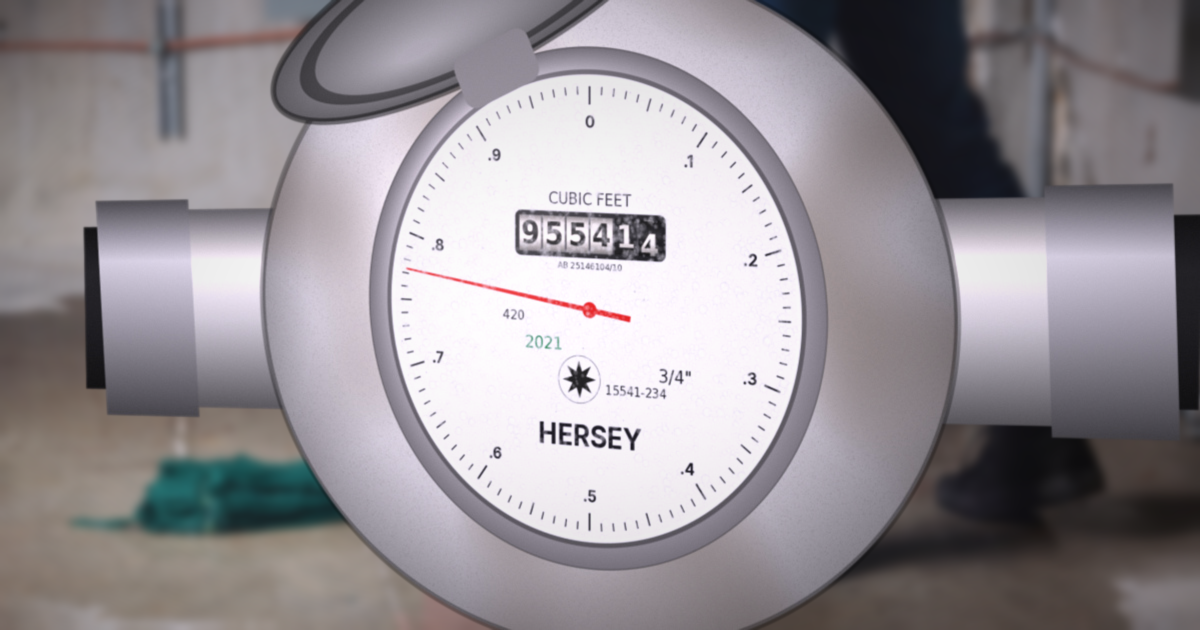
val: {"value": 955413.77, "unit": "ft³"}
